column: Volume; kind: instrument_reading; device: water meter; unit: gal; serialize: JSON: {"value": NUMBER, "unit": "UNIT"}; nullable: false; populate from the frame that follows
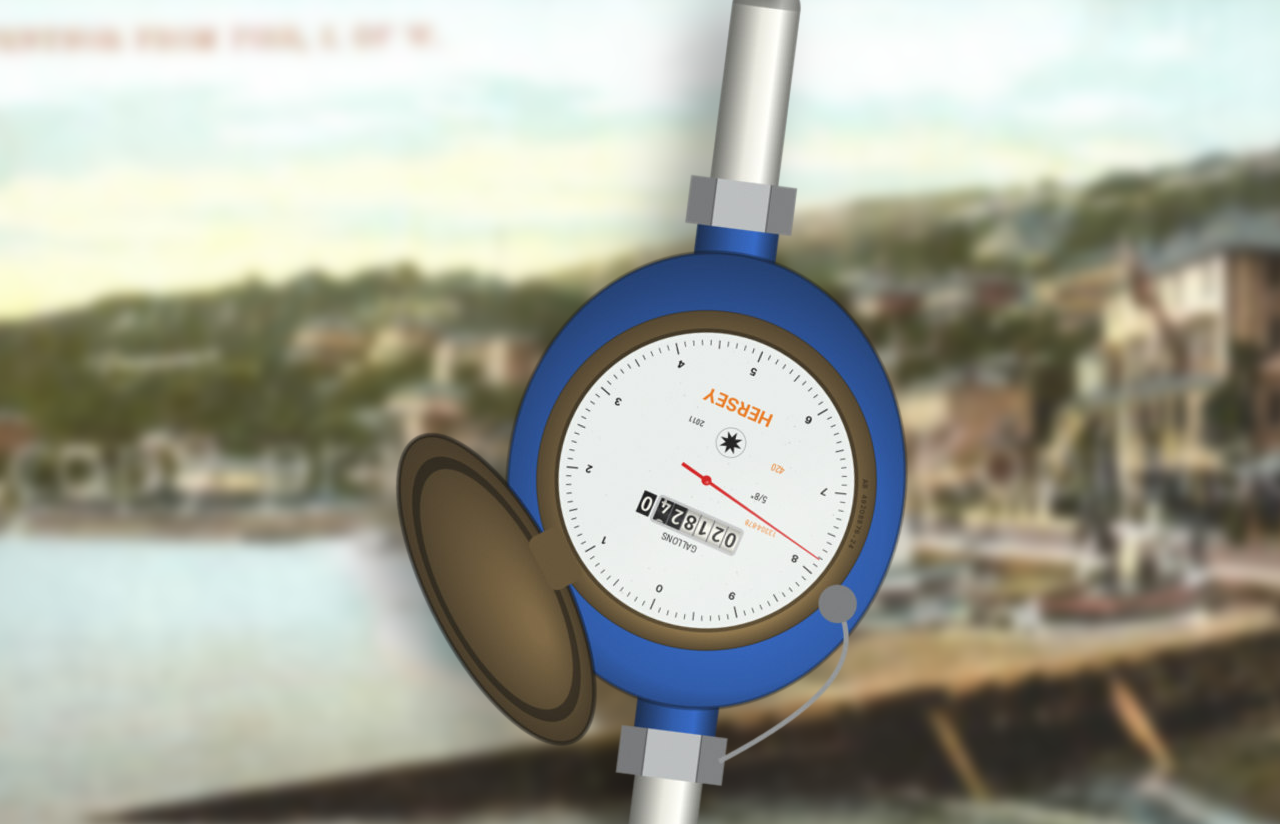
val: {"value": 218237.8, "unit": "gal"}
